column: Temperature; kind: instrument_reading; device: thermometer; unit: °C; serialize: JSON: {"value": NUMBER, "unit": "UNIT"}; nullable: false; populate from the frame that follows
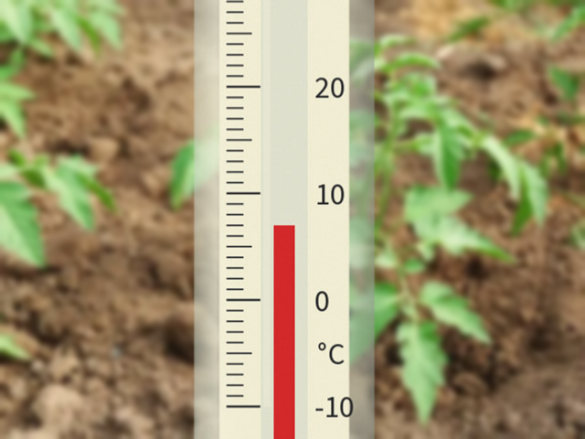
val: {"value": 7, "unit": "°C"}
